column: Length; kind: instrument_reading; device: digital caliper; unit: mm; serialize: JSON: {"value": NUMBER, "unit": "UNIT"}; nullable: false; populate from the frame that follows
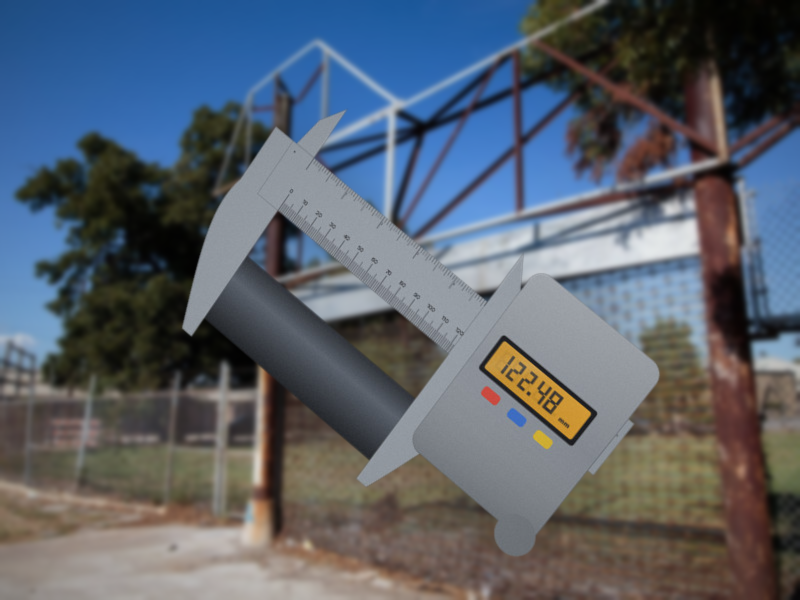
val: {"value": 122.48, "unit": "mm"}
